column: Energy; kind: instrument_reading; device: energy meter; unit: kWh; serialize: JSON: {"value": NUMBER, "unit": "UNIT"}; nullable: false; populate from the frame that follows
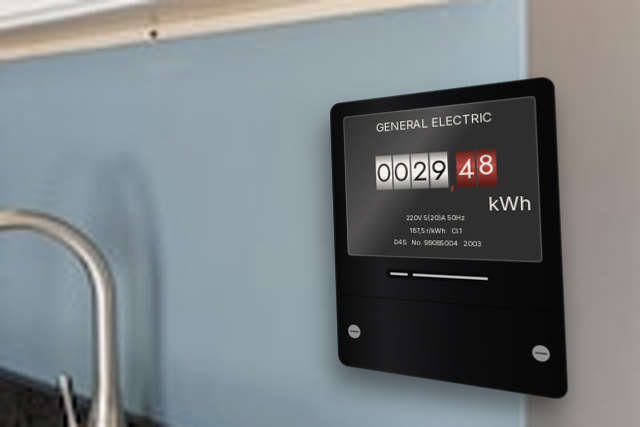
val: {"value": 29.48, "unit": "kWh"}
